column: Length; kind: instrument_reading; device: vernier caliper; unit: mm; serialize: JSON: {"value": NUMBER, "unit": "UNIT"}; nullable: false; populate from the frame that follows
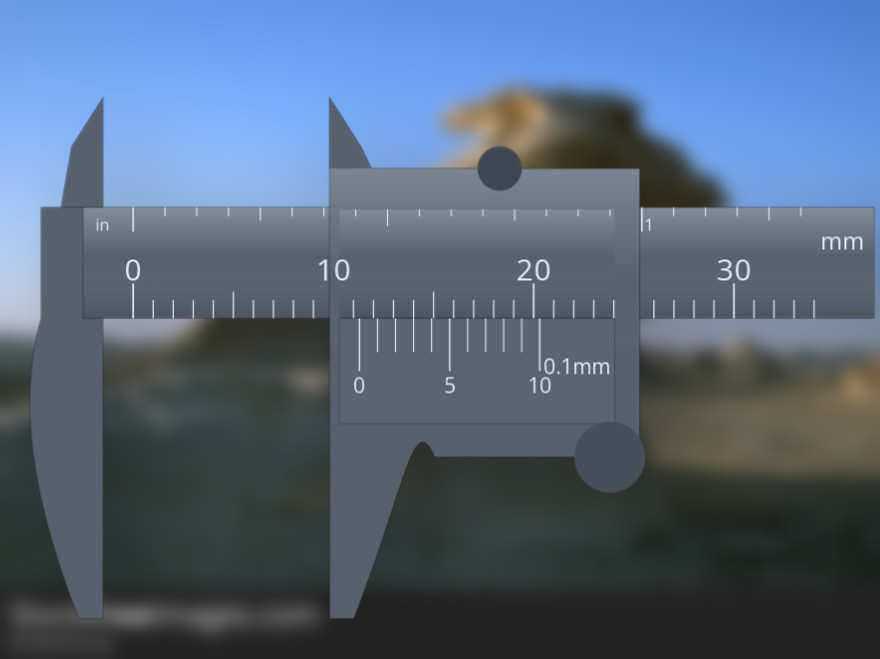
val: {"value": 11.3, "unit": "mm"}
